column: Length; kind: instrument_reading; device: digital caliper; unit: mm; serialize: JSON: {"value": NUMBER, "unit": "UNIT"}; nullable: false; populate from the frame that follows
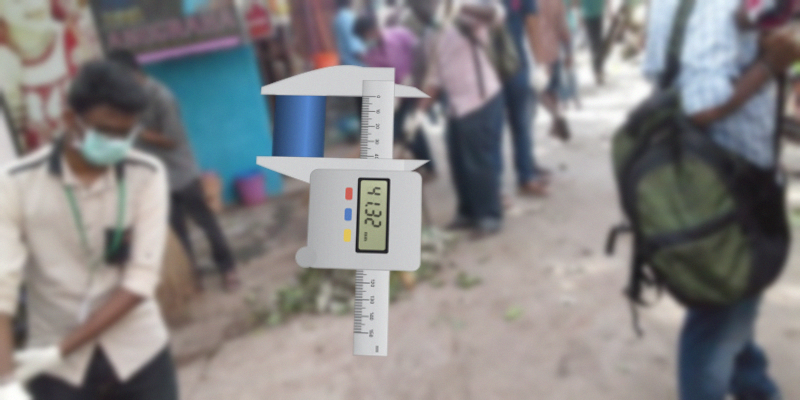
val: {"value": 41.32, "unit": "mm"}
